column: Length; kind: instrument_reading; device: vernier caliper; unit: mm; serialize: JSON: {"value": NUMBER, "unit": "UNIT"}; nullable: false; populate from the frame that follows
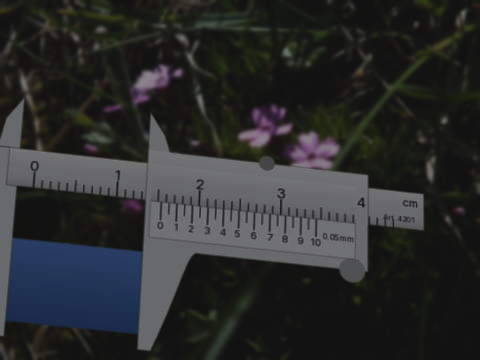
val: {"value": 15.4, "unit": "mm"}
